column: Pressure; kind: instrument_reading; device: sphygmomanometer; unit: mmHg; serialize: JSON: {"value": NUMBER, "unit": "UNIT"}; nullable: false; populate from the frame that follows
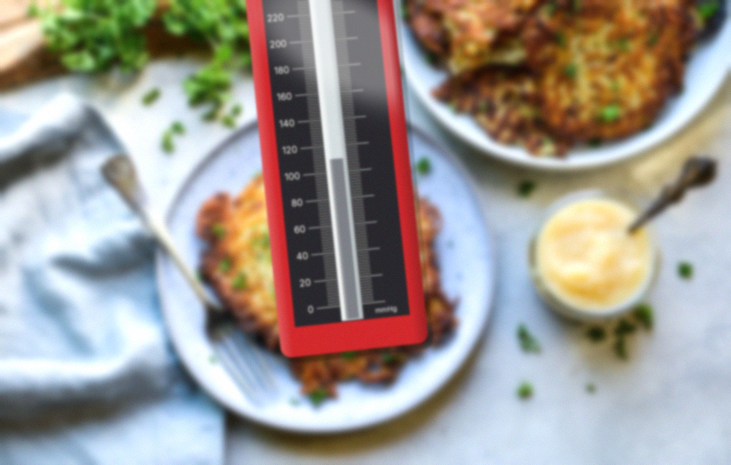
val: {"value": 110, "unit": "mmHg"}
